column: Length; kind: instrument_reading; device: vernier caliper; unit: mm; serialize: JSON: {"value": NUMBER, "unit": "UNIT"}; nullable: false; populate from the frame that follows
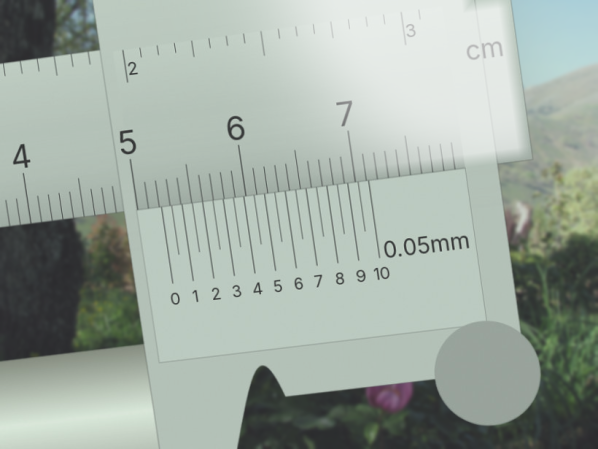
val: {"value": 52.2, "unit": "mm"}
